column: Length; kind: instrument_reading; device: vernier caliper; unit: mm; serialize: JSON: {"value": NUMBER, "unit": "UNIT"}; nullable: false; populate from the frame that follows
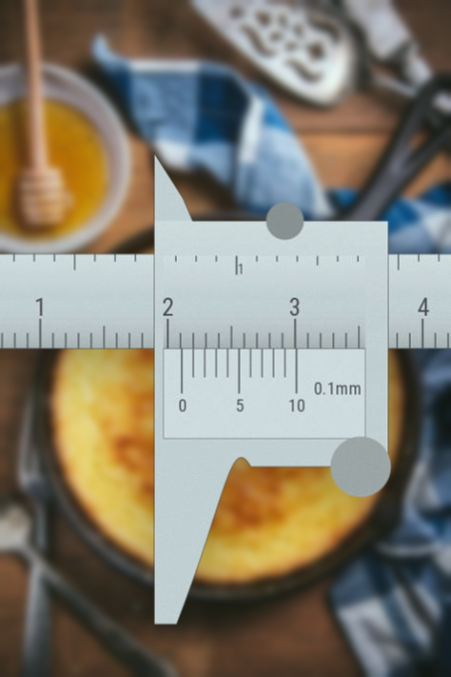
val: {"value": 21.1, "unit": "mm"}
